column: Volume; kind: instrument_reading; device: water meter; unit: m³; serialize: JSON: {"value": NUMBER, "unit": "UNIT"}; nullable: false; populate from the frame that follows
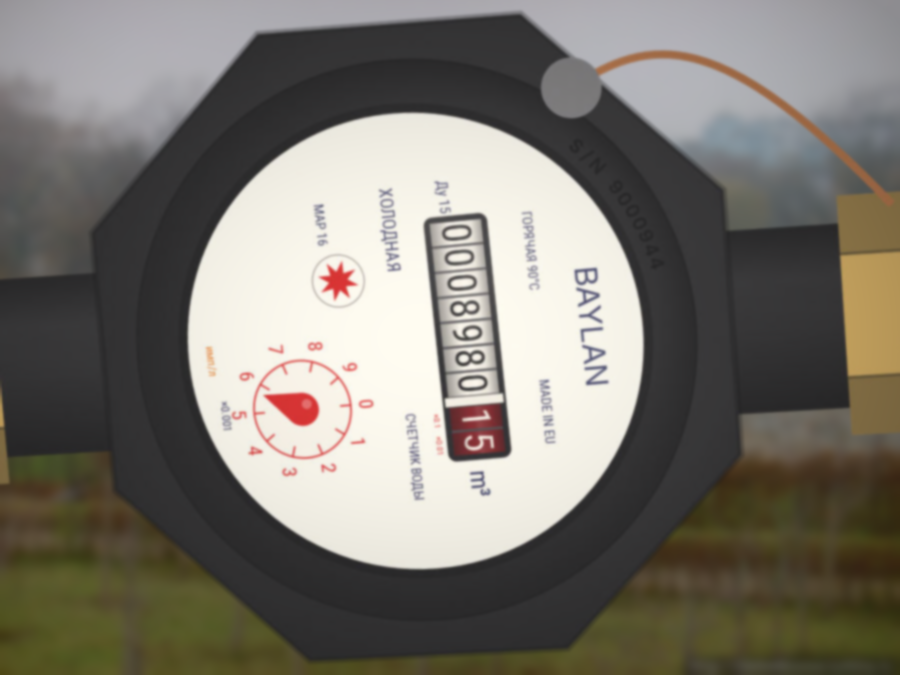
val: {"value": 8980.155, "unit": "m³"}
